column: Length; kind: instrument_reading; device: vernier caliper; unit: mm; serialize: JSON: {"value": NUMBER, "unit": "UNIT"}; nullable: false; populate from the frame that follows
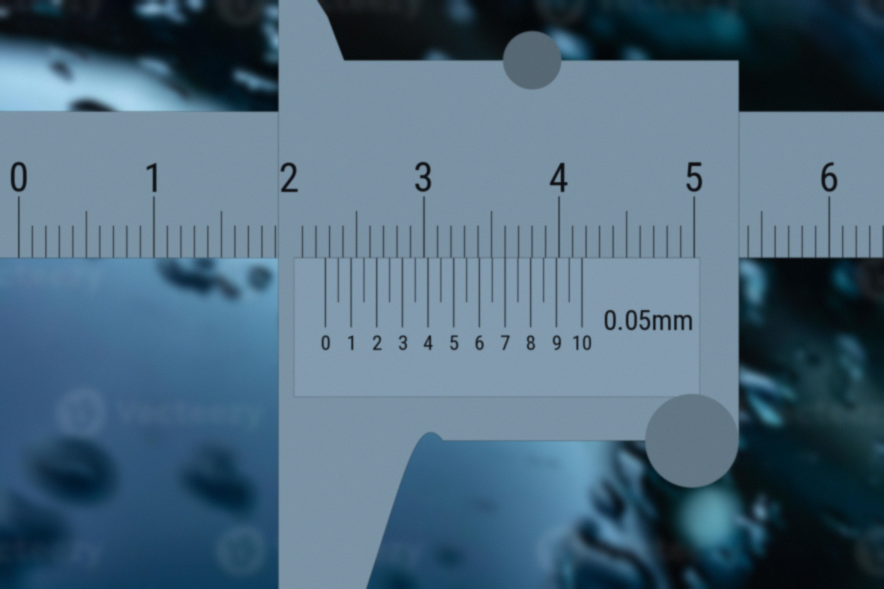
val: {"value": 22.7, "unit": "mm"}
